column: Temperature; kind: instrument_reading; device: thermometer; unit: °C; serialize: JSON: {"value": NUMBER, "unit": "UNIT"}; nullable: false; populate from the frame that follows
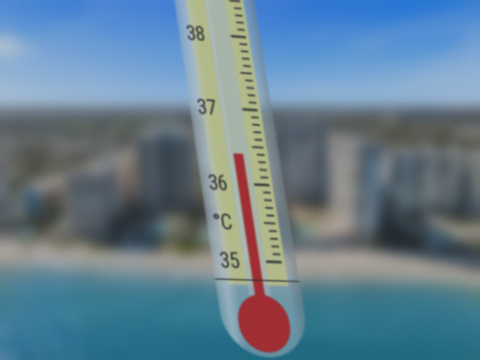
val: {"value": 36.4, "unit": "°C"}
